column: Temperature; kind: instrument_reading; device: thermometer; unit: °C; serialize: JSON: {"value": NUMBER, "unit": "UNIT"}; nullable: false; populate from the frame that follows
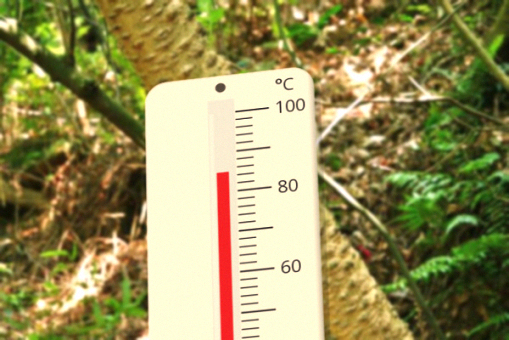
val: {"value": 85, "unit": "°C"}
